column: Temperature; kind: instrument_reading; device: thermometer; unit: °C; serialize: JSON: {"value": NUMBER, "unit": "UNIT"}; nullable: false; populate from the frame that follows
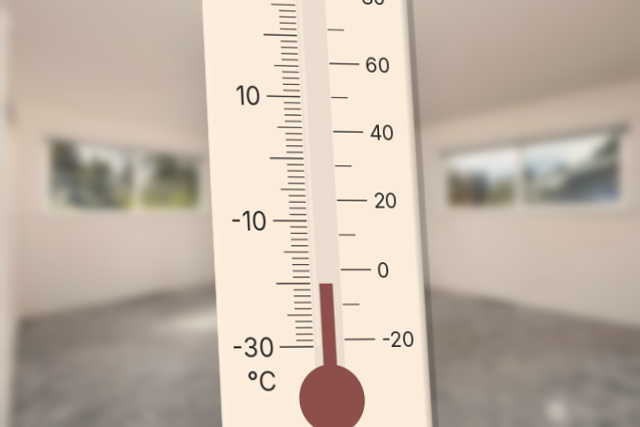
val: {"value": -20, "unit": "°C"}
